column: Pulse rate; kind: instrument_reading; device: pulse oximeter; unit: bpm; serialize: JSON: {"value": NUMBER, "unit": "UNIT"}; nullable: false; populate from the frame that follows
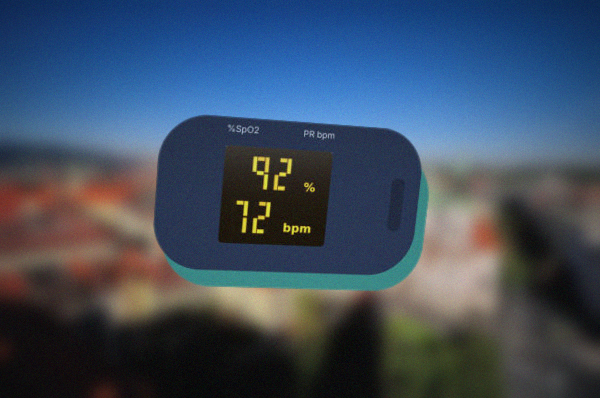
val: {"value": 72, "unit": "bpm"}
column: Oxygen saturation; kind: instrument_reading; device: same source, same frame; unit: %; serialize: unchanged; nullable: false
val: {"value": 92, "unit": "%"}
